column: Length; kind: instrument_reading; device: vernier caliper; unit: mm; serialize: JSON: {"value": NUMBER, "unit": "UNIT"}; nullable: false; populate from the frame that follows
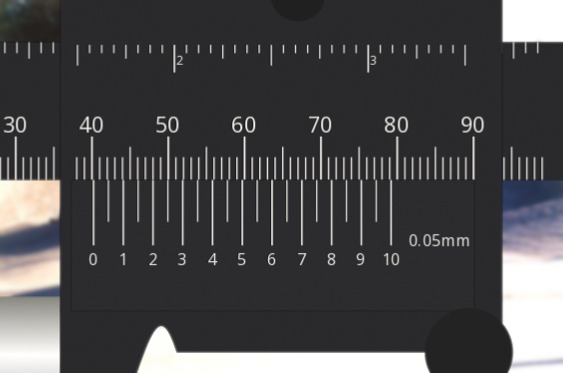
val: {"value": 40.2, "unit": "mm"}
